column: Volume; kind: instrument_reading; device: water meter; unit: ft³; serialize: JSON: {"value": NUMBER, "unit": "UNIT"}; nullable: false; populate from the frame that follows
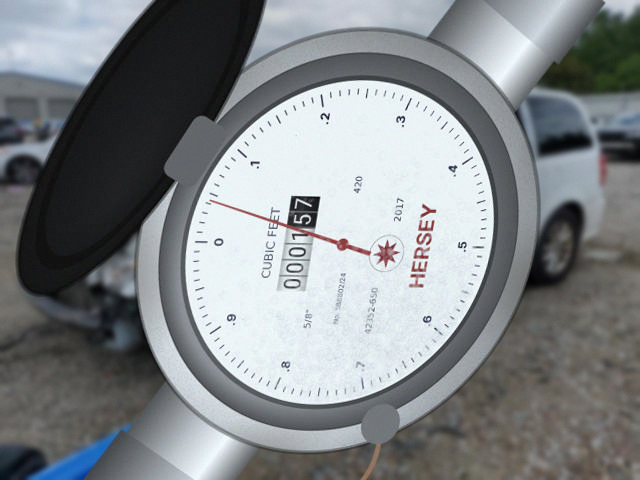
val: {"value": 157.04, "unit": "ft³"}
